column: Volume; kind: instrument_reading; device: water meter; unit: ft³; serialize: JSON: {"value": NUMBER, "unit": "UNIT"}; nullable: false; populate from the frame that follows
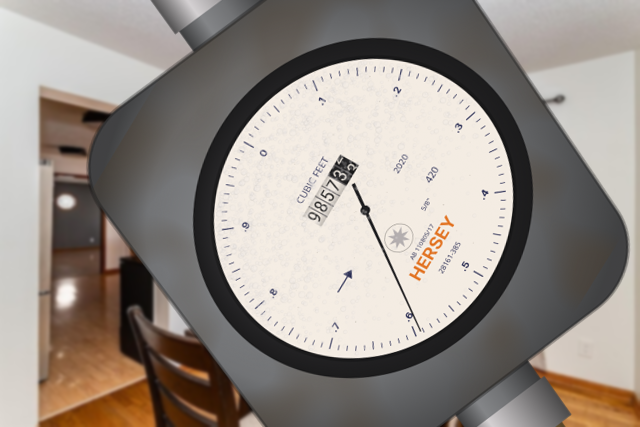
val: {"value": 985732.59, "unit": "ft³"}
